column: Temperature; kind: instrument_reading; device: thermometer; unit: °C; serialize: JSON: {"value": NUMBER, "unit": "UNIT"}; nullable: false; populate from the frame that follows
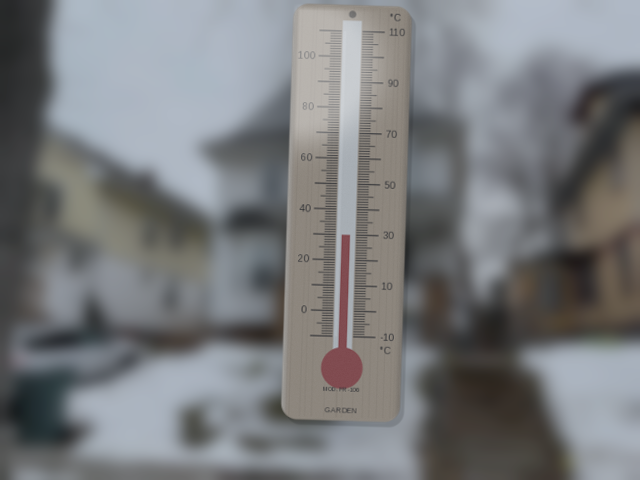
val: {"value": 30, "unit": "°C"}
